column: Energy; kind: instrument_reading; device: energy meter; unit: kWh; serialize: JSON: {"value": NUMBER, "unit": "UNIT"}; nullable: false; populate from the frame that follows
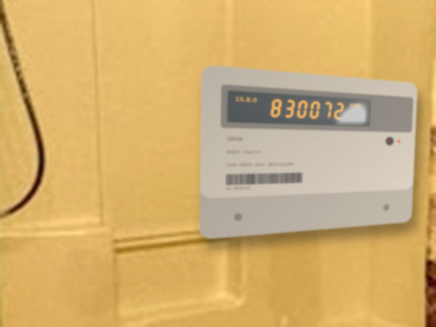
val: {"value": 830072, "unit": "kWh"}
